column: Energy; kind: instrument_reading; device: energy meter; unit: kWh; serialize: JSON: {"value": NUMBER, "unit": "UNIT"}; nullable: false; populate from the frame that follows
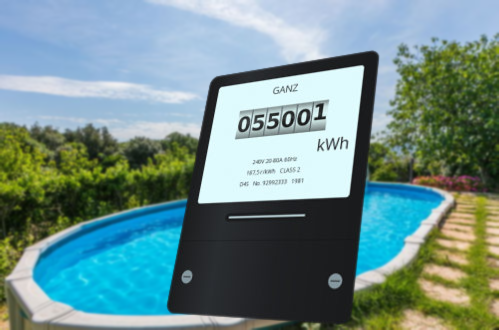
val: {"value": 55001, "unit": "kWh"}
